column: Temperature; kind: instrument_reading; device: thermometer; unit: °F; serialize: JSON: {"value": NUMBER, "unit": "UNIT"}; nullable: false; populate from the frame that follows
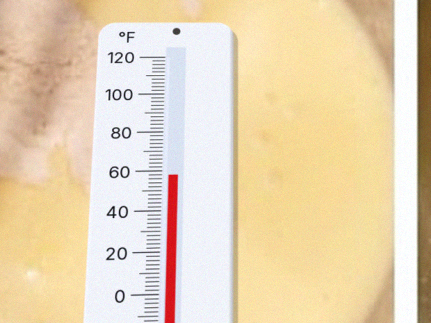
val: {"value": 58, "unit": "°F"}
